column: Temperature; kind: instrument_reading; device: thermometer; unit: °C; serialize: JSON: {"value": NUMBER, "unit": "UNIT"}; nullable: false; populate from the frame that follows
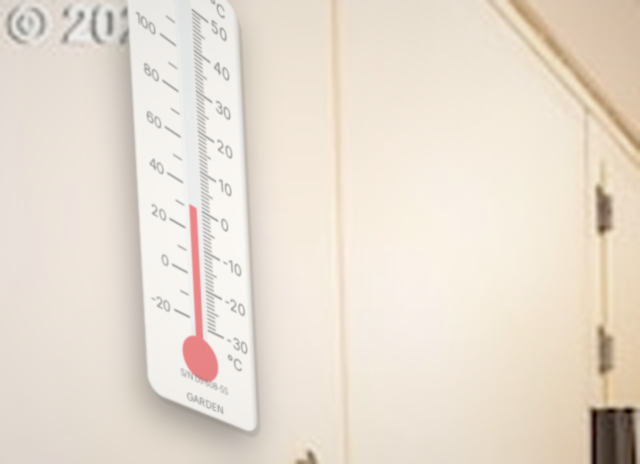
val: {"value": 0, "unit": "°C"}
